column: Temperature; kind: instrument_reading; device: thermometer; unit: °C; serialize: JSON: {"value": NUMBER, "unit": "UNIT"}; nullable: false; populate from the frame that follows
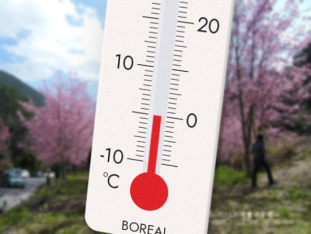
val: {"value": 0, "unit": "°C"}
